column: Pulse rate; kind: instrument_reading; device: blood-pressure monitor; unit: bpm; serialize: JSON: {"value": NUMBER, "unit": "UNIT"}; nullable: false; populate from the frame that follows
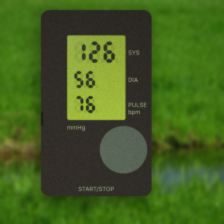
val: {"value": 76, "unit": "bpm"}
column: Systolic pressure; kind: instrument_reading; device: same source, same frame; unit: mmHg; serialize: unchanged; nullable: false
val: {"value": 126, "unit": "mmHg"}
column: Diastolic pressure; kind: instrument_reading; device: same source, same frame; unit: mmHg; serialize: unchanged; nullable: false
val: {"value": 56, "unit": "mmHg"}
